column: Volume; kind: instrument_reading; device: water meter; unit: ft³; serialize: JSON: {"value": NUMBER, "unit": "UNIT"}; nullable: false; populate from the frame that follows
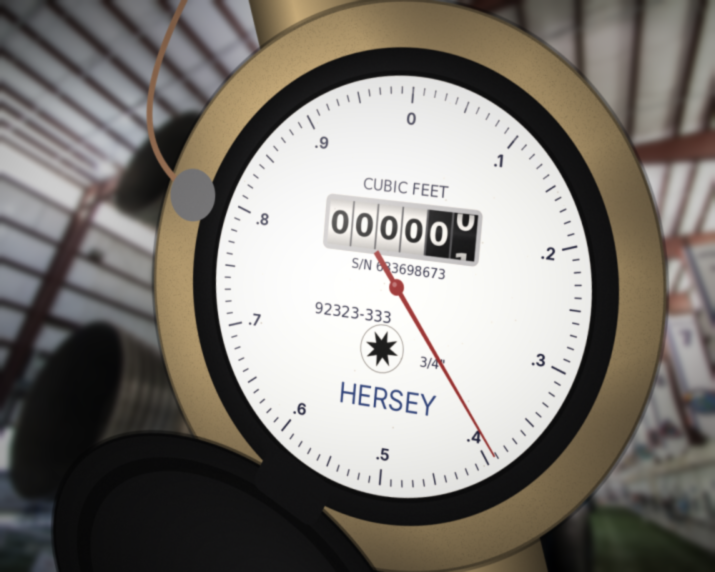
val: {"value": 0.39, "unit": "ft³"}
